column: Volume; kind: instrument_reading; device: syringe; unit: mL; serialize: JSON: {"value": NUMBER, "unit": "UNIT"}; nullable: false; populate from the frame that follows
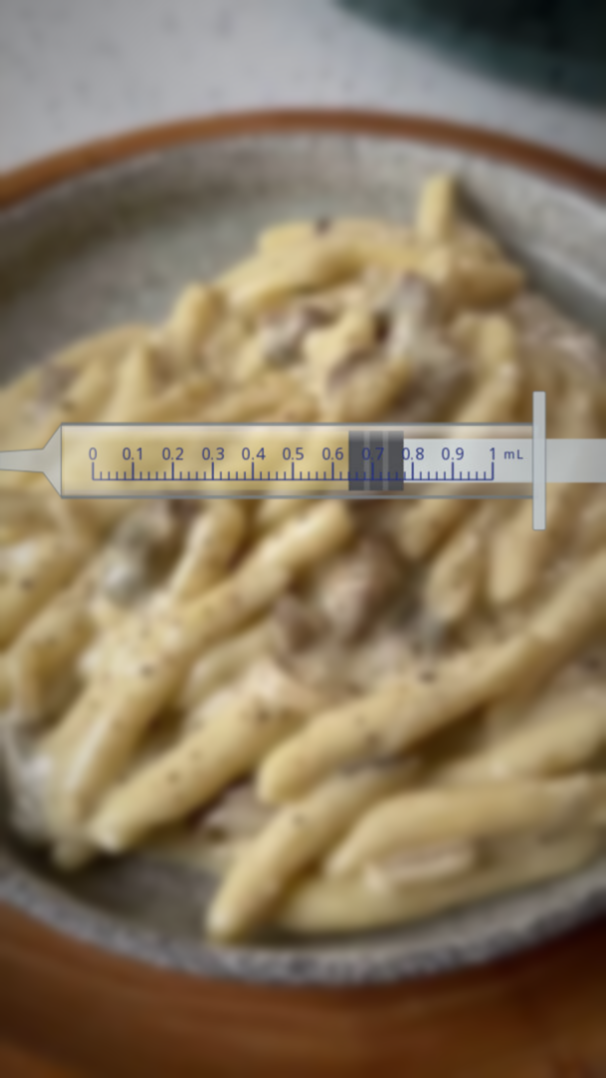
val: {"value": 0.64, "unit": "mL"}
